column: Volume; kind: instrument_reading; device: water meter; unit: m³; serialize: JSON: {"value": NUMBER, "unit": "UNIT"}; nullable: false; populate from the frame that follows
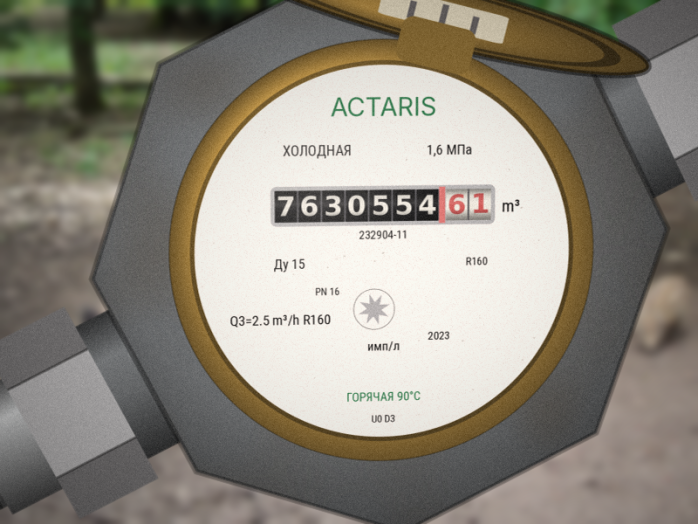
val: {"value": 7630554.61, "unit": "m³"}
